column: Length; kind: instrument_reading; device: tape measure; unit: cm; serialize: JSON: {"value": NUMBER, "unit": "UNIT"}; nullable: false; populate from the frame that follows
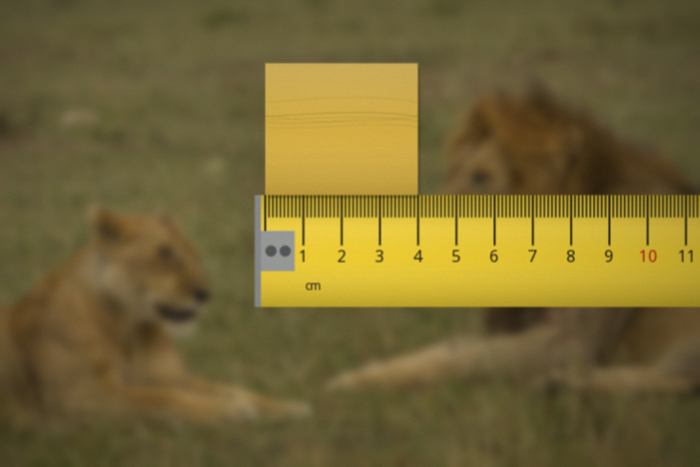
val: {"value": 4, "unit": "cm"}
